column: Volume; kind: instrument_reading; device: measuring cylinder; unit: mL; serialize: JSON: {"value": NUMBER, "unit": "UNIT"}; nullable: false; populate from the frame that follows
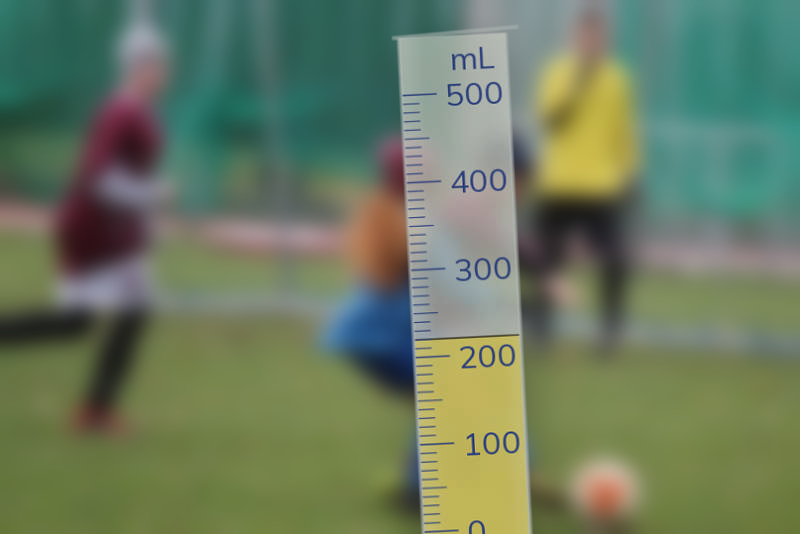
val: {"value": 220, "unit": "mL"}
